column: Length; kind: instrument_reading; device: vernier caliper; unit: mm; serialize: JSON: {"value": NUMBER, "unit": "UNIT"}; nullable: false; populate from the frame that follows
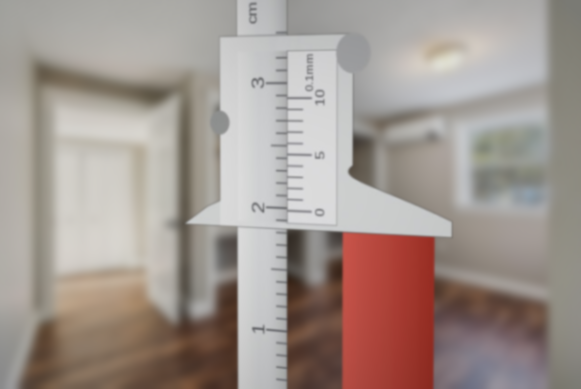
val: {"value": 19.8, "unit": "mm"}
